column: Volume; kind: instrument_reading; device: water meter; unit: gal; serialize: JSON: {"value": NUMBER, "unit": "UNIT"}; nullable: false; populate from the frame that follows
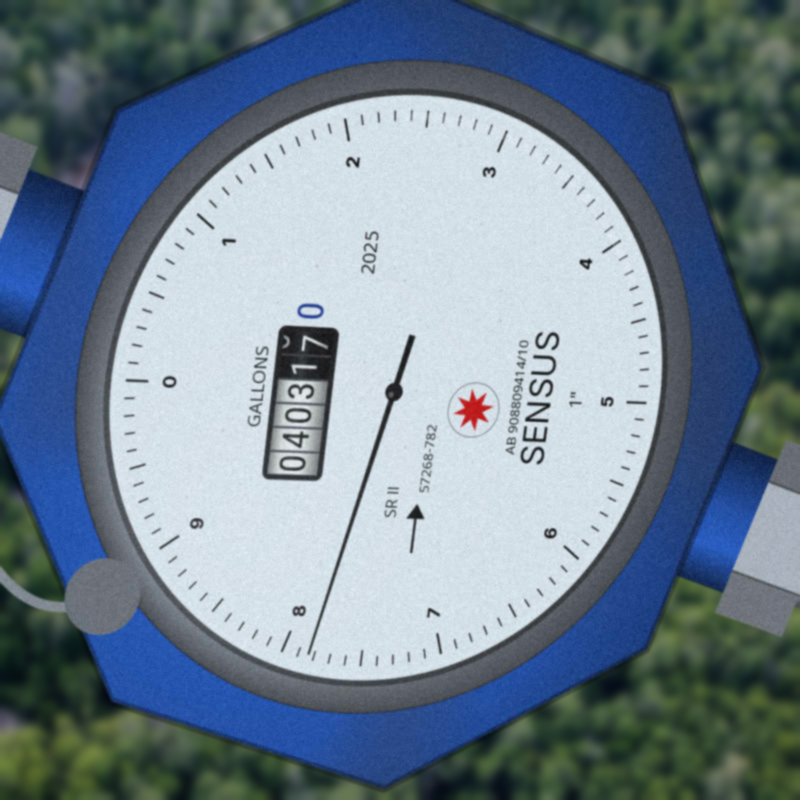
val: {"value": 403167.8, "unit": "gal"}
